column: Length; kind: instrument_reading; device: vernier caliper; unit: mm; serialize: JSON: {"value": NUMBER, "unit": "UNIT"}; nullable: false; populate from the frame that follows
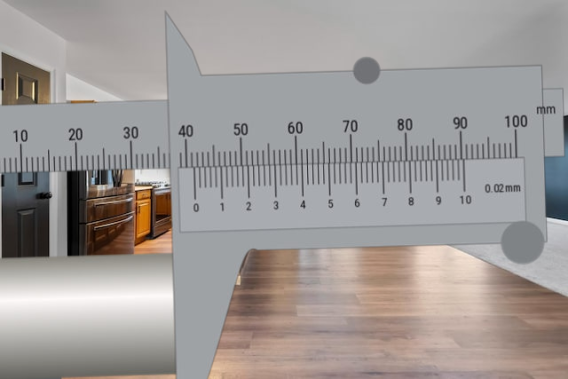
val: {"value": 41.4, "unit": "mm"}
